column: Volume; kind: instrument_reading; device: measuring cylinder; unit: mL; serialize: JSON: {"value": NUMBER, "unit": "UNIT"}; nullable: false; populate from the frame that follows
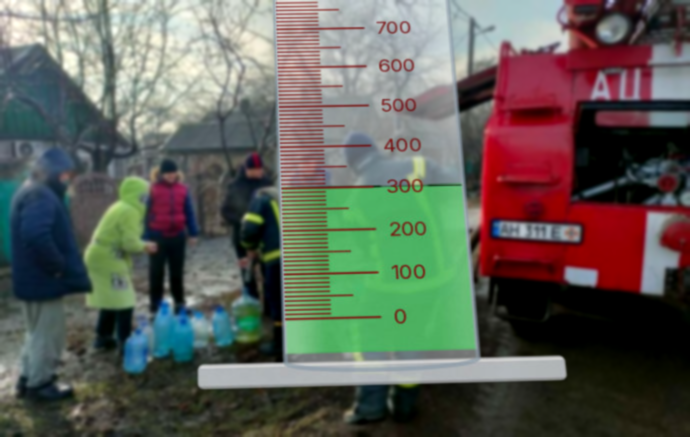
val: {"value": 300, "unit": "mL"}
